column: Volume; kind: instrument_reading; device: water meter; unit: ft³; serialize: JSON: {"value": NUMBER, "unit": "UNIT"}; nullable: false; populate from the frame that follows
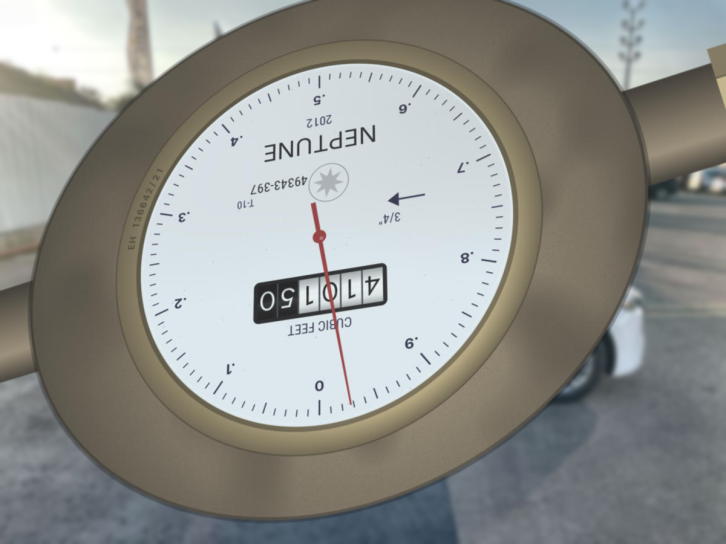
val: {"value": 410149.97, "unit": "ft³"}
